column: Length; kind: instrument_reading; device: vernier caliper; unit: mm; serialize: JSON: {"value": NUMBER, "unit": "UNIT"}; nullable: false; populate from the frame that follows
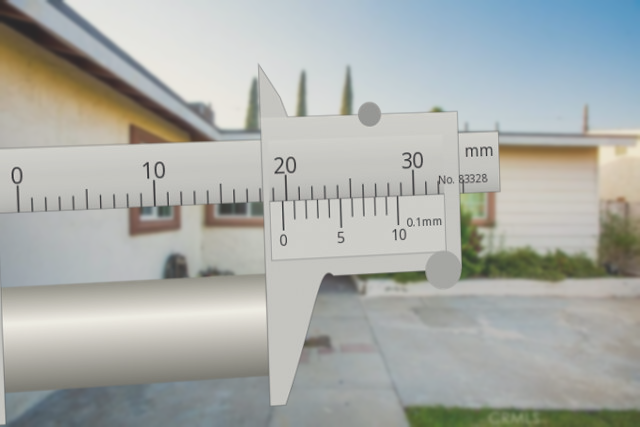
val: {"value": 19.7, "unit": "mm"}
